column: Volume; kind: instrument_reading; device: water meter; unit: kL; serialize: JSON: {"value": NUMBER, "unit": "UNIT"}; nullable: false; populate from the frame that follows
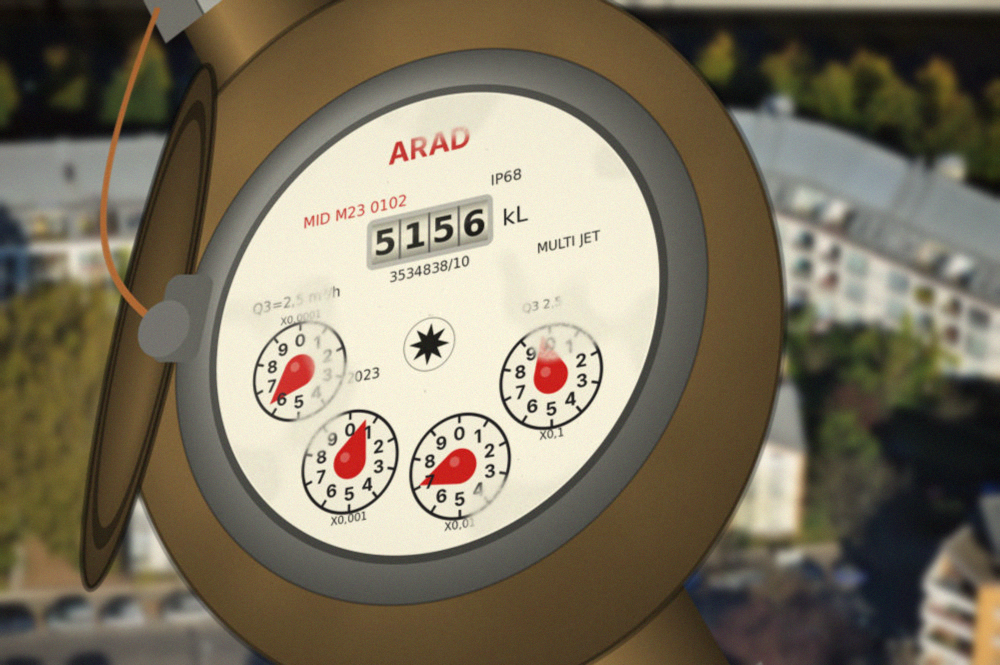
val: {"value": 5155.9706, "unit": "kL"}
